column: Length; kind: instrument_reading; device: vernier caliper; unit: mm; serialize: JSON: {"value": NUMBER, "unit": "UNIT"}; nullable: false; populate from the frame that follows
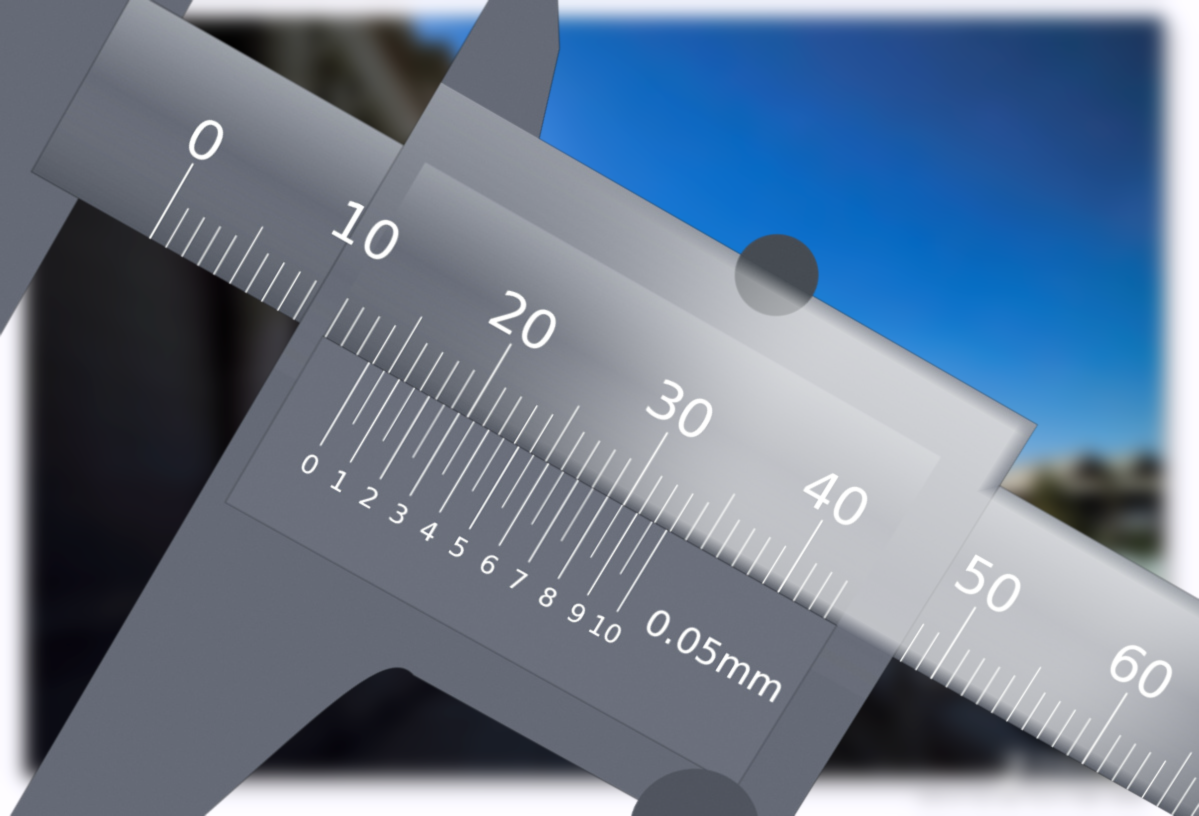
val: {"value": 13.8, "unit": "mm"}
